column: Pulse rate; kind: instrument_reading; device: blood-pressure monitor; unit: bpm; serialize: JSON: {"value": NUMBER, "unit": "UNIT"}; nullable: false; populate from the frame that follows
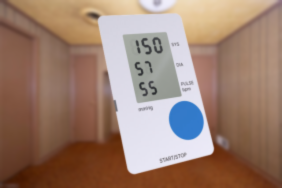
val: {"value": 55, "unit": "bpm"}
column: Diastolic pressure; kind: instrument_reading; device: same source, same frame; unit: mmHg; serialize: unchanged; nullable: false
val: {"value": 57, "unit": "mmHg"}
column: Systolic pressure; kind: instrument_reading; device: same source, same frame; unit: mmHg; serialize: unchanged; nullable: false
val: {"value": 150, "unit": "mmHg"}
